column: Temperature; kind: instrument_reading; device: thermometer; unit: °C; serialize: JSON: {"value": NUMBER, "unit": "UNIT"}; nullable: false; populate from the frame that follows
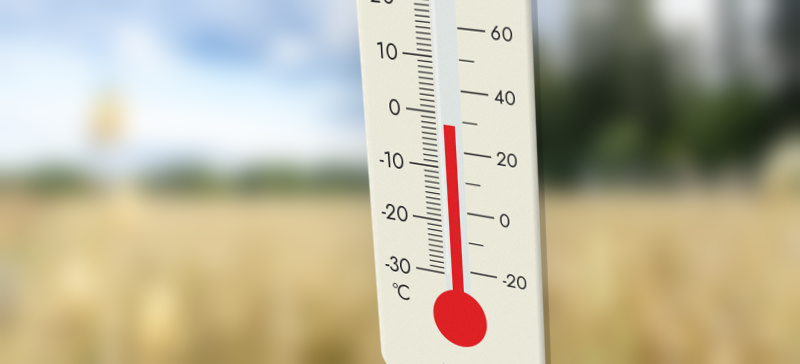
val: {"value": -2, "unit": "°C"}
